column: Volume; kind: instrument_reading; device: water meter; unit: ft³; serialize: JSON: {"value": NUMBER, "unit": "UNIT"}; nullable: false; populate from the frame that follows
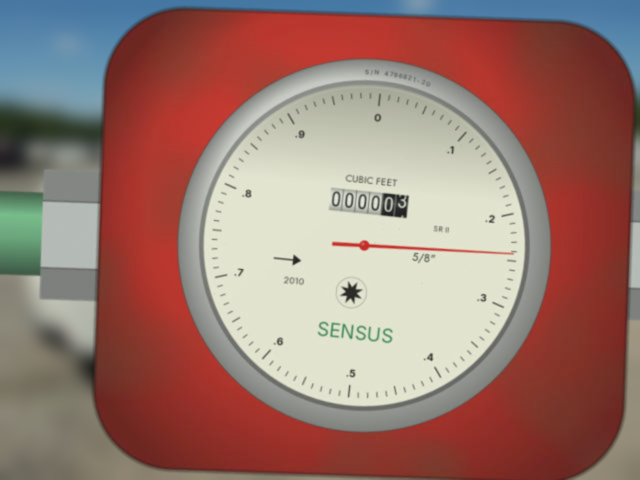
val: {"value": 3.24, "unit": "ft³"}
